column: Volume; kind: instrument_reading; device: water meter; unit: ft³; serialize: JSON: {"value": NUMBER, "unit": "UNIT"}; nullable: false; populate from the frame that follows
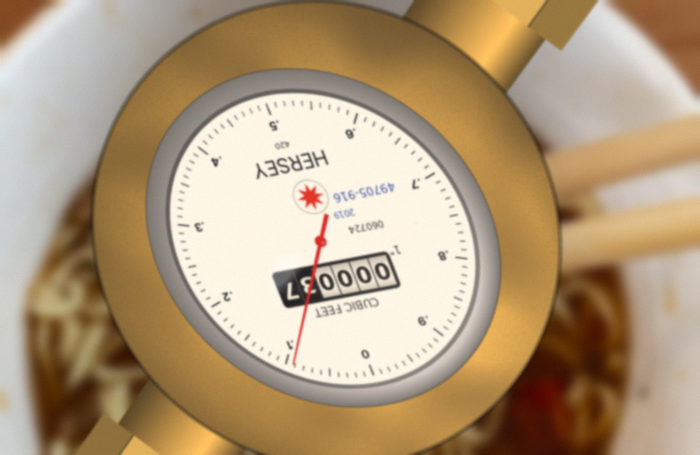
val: {"value": 37.09, "unit": "ft³"}
